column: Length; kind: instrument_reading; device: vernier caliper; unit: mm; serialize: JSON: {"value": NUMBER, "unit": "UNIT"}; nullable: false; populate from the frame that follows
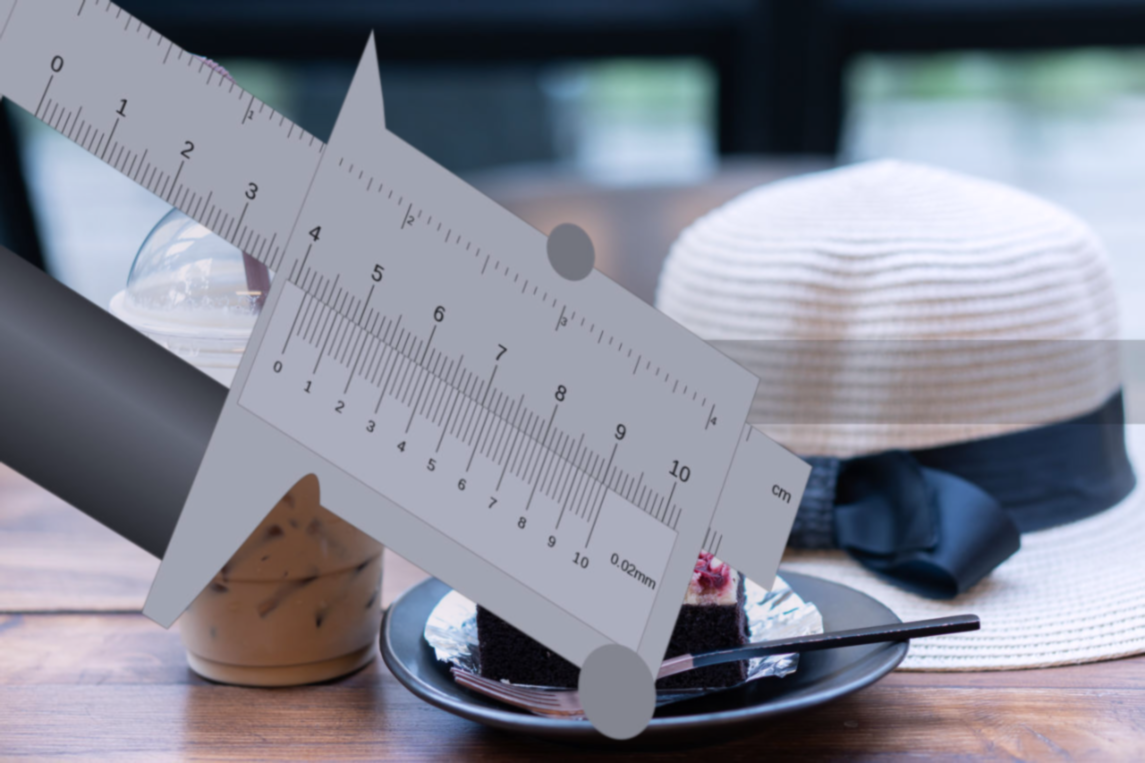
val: {"value": 41.8, "unit": "mm"}
